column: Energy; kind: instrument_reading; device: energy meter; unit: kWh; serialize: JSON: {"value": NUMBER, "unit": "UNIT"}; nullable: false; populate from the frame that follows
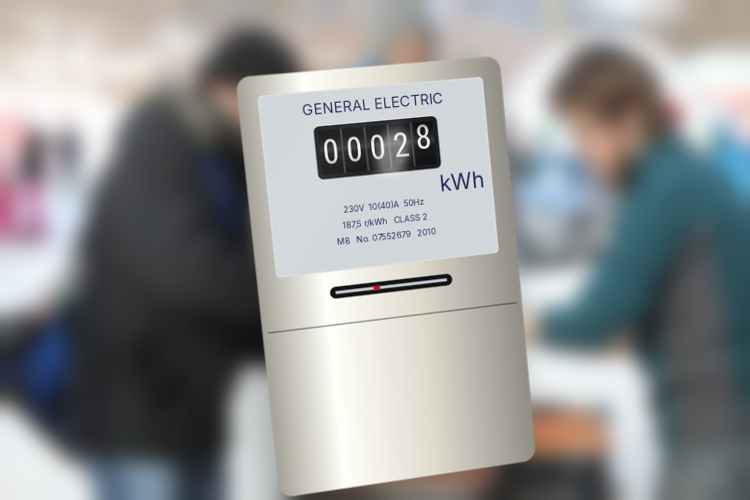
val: {"value": 28, "unit": "kWh"}
